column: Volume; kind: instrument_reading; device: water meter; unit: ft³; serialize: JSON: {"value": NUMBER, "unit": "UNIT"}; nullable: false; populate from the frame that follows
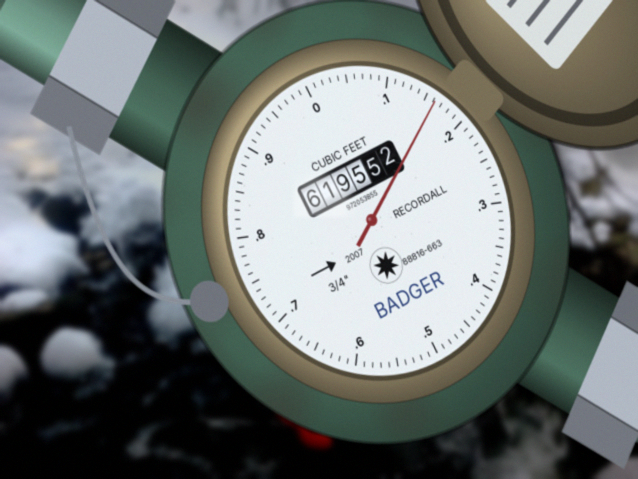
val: {"value": 619552.16, "unit": "ft³"}
